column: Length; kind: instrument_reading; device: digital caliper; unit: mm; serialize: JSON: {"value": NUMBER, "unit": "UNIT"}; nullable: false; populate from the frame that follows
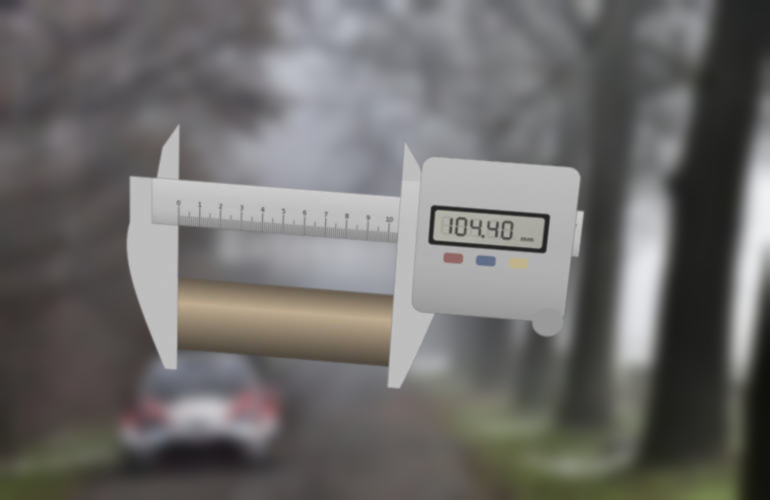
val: {"value": 104.40, "unit": "mm"}
